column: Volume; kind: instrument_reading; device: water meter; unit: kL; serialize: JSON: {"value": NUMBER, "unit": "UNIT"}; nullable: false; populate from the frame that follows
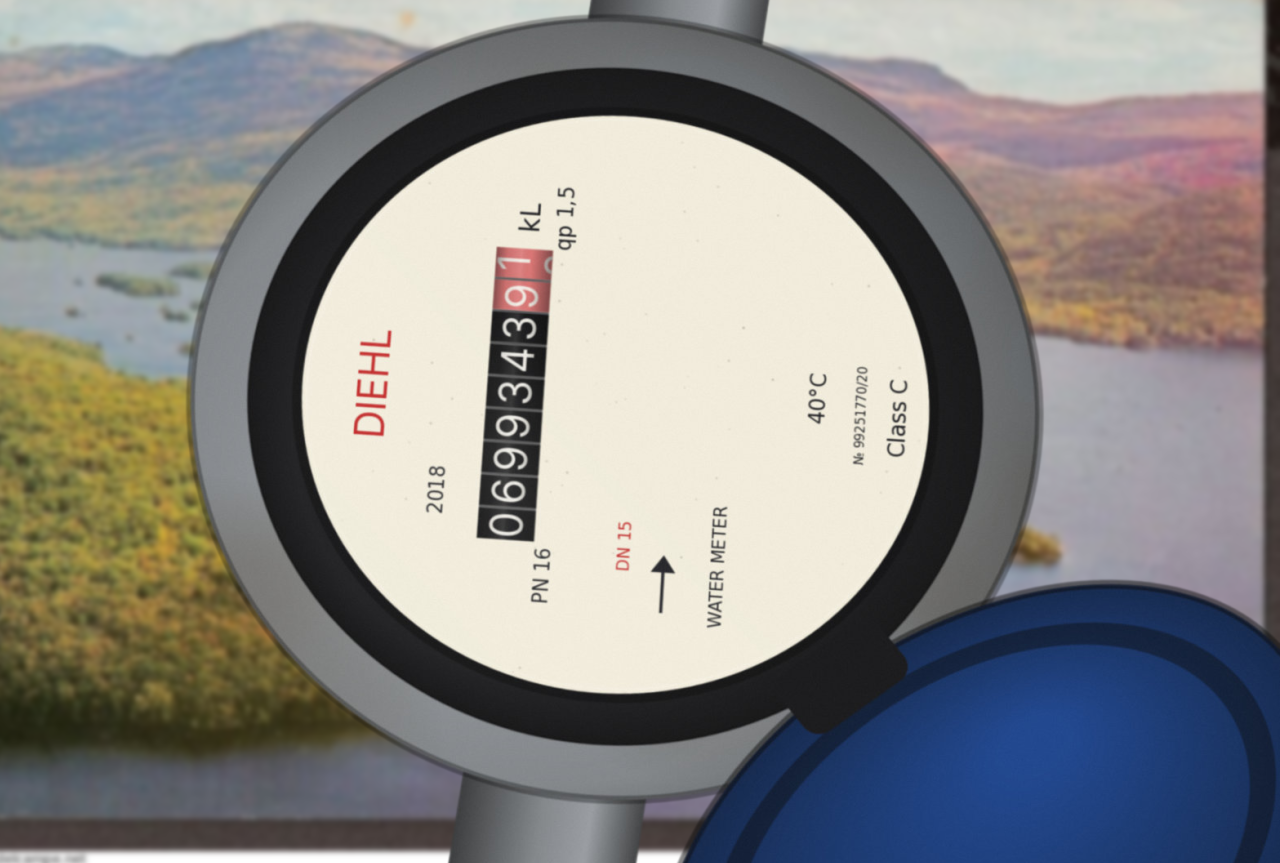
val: {"value": 699343.91, "unit": "kL"}
